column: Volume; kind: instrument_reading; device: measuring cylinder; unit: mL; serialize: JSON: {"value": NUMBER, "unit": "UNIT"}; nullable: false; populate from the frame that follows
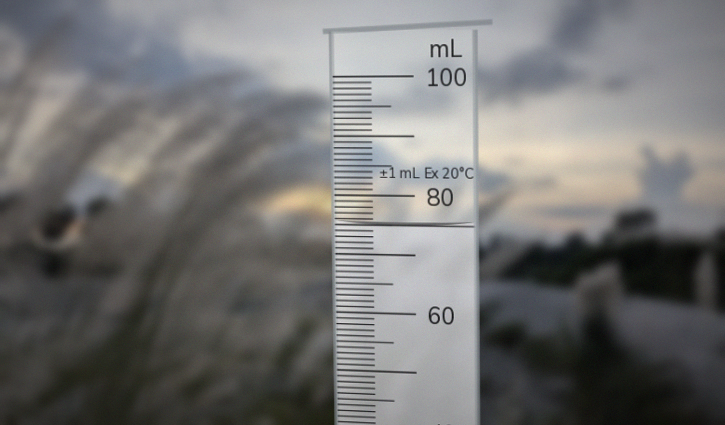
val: {"value": 75, "unit": "mL"}
